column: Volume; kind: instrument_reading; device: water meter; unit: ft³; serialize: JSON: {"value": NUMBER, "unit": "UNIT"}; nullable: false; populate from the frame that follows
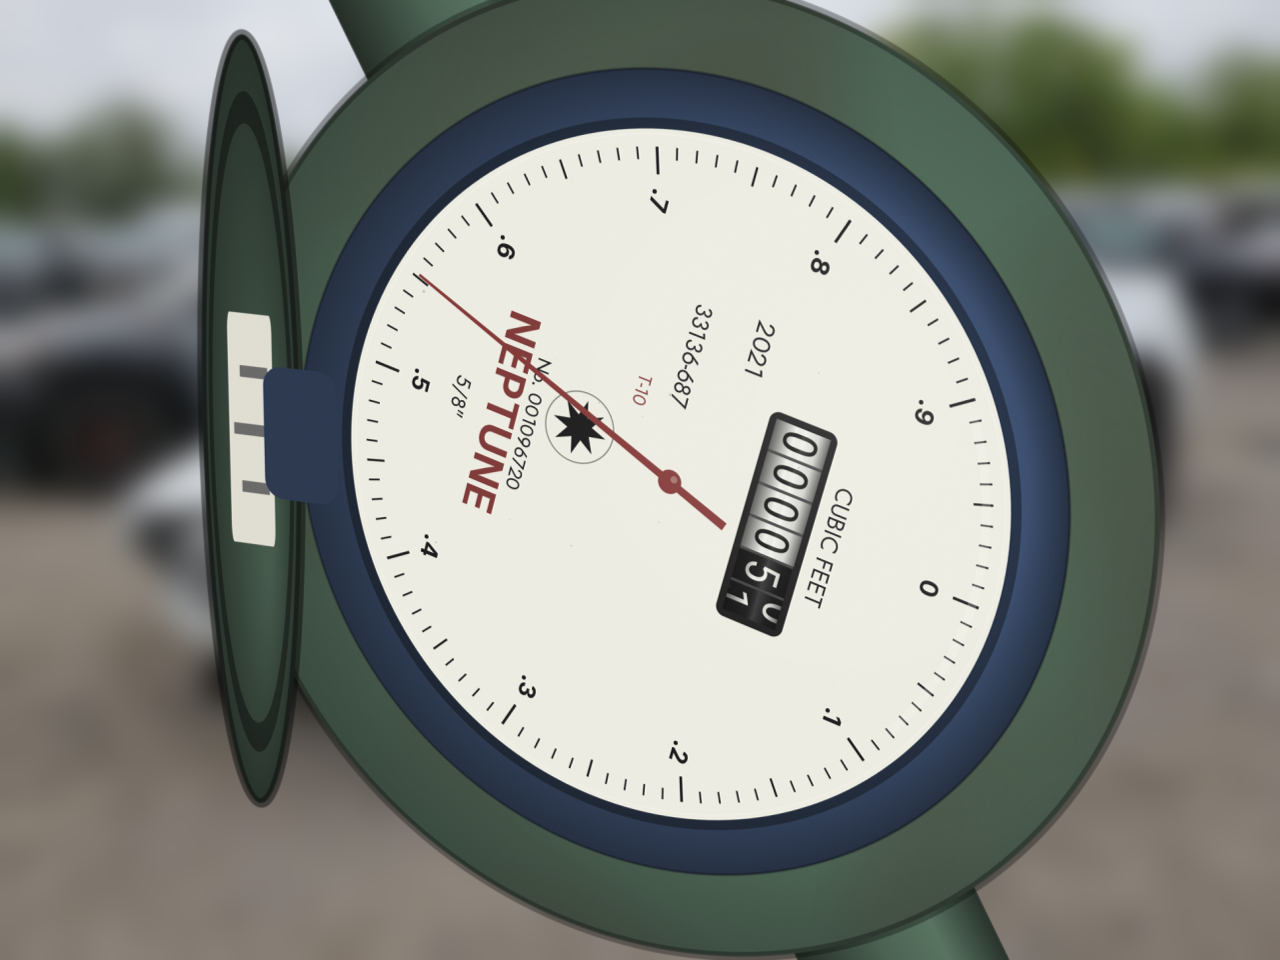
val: {"value": 50.55, "unit": "ft³"}
